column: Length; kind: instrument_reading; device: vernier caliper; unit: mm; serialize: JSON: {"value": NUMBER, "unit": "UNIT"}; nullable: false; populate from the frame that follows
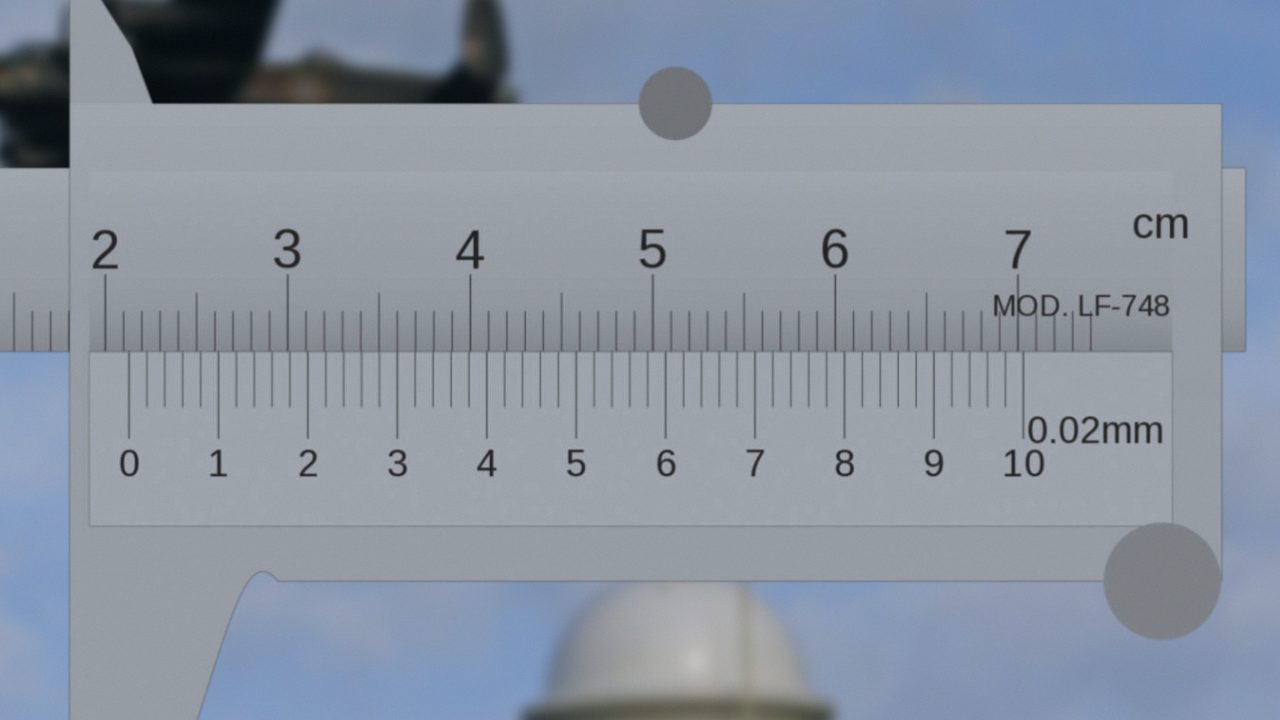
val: {"value": 21.3, "unit": "mm"}
